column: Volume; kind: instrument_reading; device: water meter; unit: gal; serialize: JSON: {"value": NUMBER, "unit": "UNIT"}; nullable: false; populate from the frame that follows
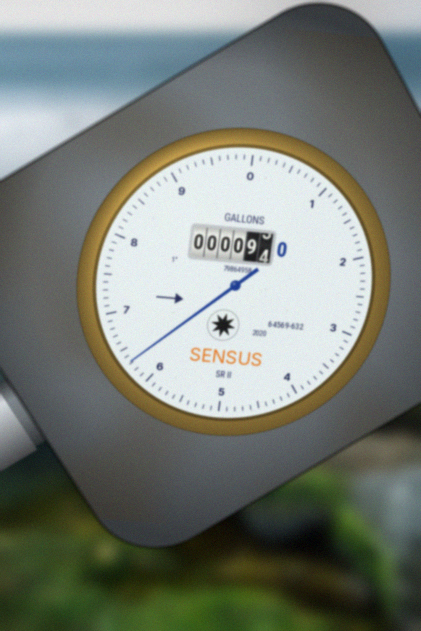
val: {"value": 936.3, "unit": "gal"}
